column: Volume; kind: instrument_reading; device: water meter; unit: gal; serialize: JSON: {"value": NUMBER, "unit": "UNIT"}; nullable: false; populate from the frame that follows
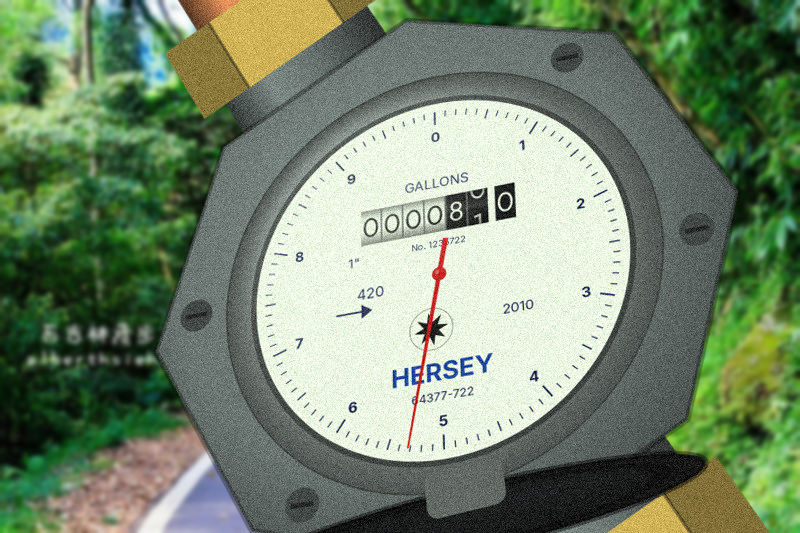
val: {"value": 805.3, "unit": "gal"}
